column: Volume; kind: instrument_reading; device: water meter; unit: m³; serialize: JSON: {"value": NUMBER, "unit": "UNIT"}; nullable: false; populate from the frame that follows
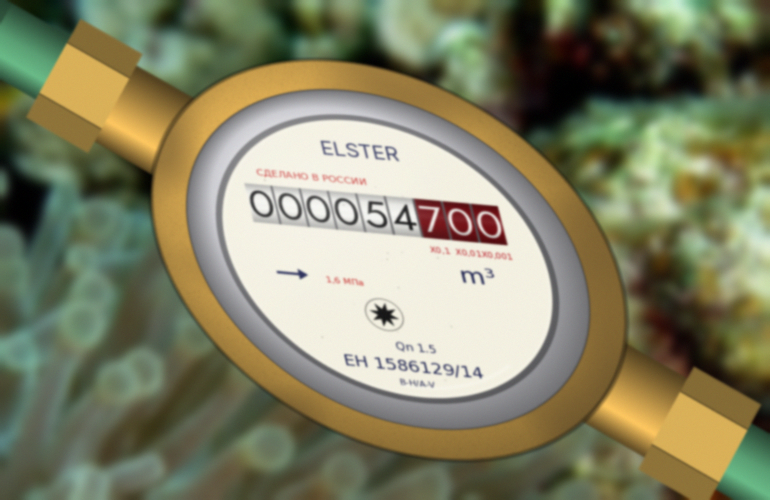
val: {"value": 54.700, "unit": "m³"}
